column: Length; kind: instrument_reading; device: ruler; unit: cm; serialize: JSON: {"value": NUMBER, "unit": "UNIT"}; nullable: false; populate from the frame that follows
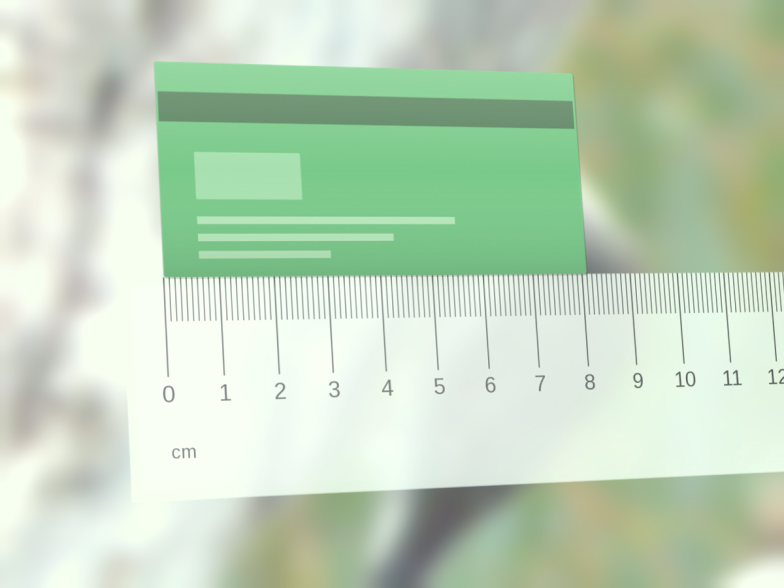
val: {"value": 8.1, "unit": "cm"}
